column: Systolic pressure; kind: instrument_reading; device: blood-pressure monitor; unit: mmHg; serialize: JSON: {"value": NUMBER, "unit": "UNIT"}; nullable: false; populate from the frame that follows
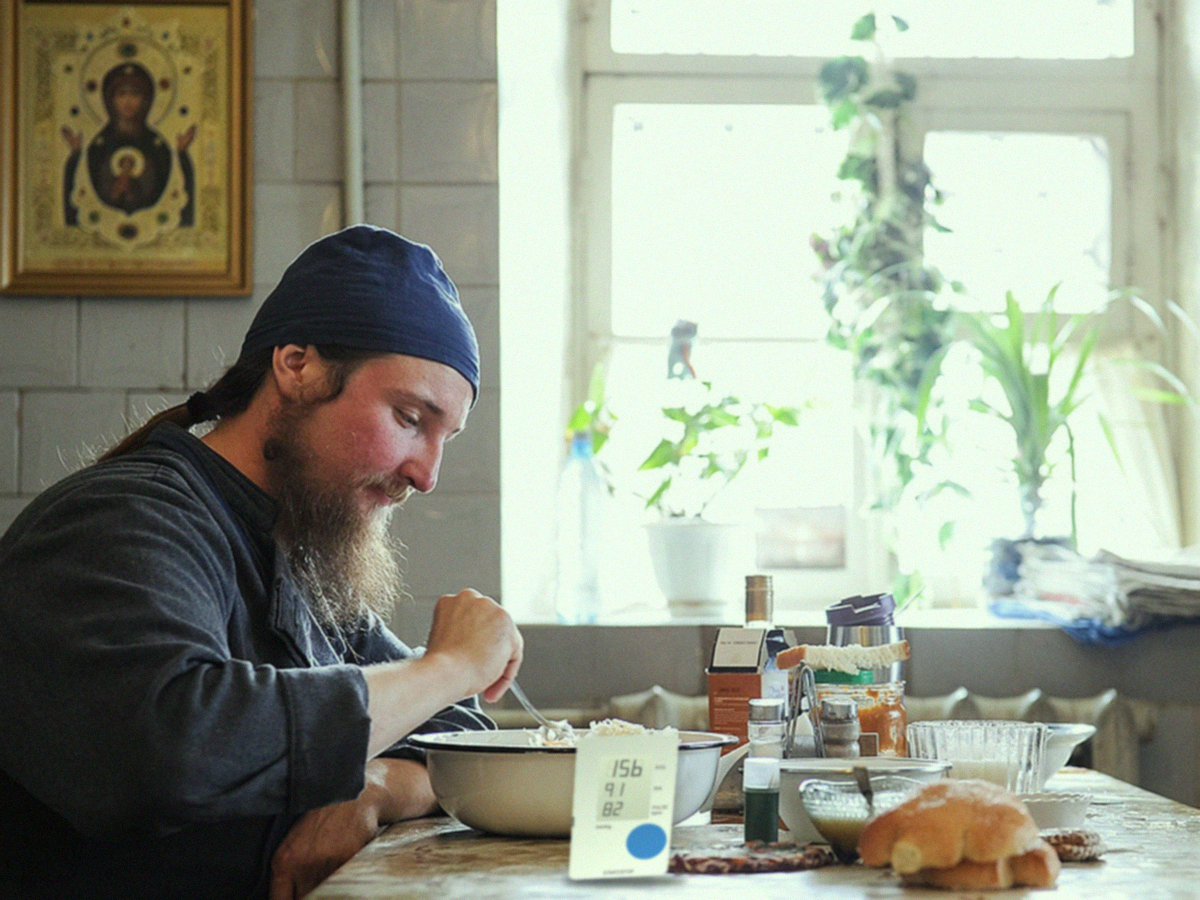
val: {"value": 156, "unit": "mmHg"}
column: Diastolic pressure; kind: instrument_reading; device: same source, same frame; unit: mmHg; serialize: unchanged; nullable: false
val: {"value": 91, "unit": "mmHg"}
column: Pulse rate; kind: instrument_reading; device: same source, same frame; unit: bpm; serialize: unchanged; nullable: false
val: {"value": 82, "unit": "bpm"}
